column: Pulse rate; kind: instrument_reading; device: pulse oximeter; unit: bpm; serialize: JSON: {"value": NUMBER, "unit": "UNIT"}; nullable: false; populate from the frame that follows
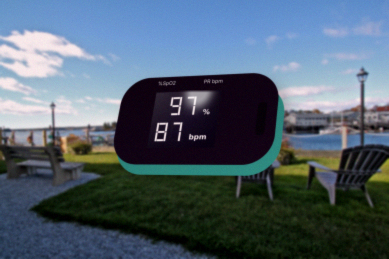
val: {"value": 87, "unit": "bpm"}
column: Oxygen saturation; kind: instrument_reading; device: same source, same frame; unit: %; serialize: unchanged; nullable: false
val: {"value": 97, "unit": "%"}
